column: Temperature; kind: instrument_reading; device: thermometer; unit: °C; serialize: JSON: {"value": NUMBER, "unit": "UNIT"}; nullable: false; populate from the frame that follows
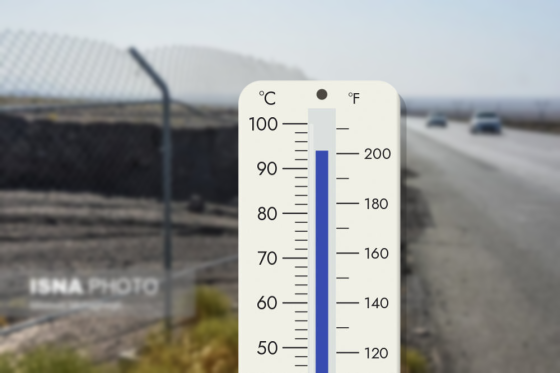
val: {"value": 94, "unit": "°C"}
